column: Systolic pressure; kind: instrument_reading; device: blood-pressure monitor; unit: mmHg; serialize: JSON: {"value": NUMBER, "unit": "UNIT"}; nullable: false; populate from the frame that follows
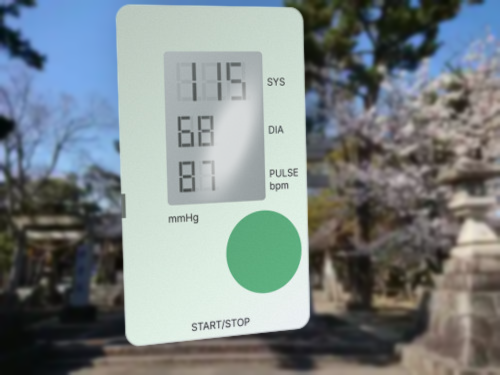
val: {"value": 115, "unit": "mmHg"}
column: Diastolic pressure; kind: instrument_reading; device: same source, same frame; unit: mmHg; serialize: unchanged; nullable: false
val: {"value": 68, "unit": "mmHg"}
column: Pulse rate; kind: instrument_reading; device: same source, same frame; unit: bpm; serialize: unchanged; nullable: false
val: {"value": 87, "unit": "bpm"}
